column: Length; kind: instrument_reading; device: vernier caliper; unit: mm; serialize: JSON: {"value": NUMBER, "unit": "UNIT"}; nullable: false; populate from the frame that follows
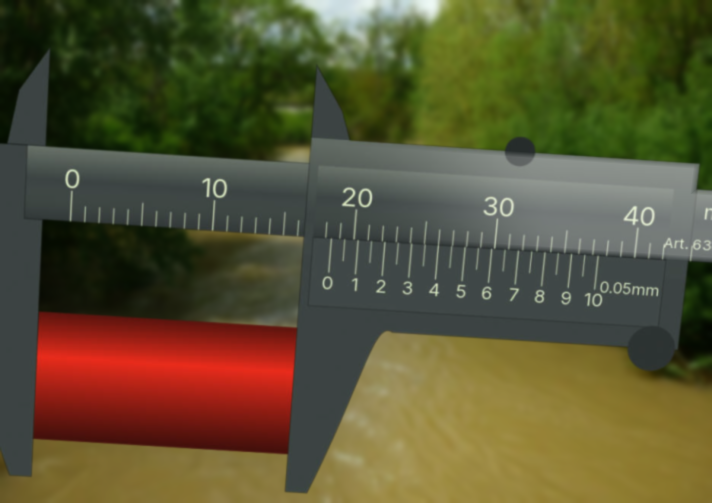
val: {"value": 18.4, "unit": "mm"}
